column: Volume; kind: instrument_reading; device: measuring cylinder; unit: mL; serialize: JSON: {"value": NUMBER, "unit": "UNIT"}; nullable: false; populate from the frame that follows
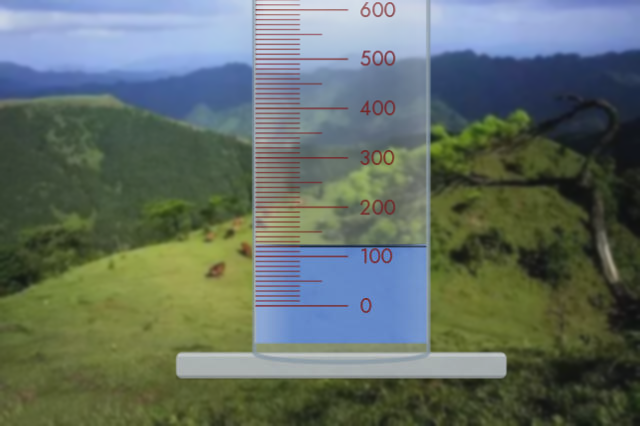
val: {"value": 120, "unit": "mL"}
